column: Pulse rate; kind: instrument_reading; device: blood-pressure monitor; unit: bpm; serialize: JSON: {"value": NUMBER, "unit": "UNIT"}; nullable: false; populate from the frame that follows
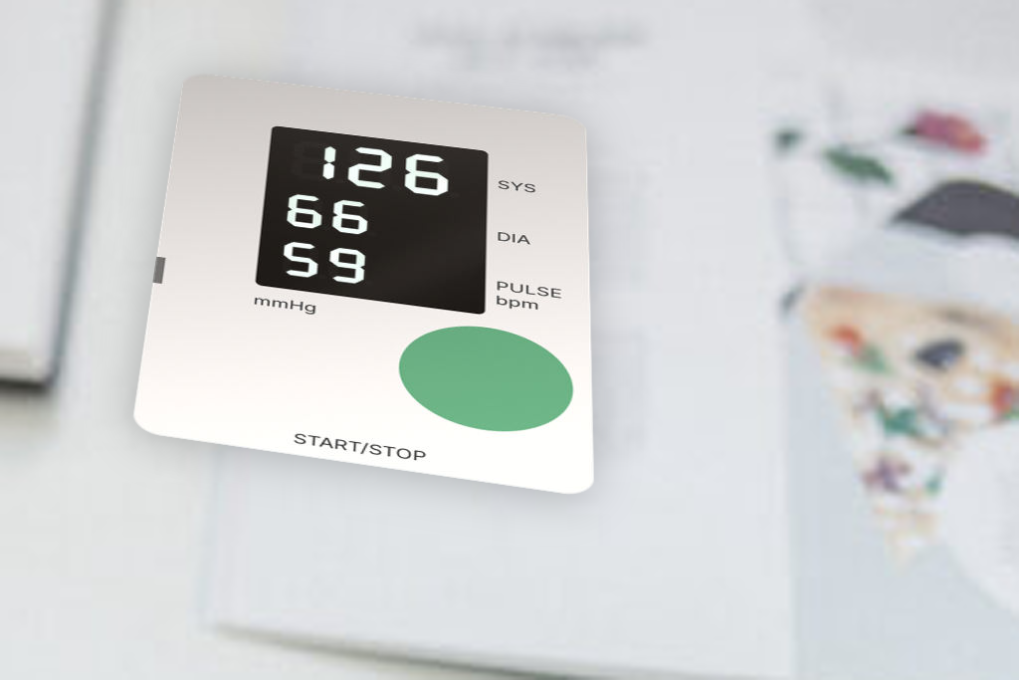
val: {"value": 59, "unit": "bpm"}
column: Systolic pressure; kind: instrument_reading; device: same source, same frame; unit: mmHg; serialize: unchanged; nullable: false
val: {"value": 126, "unit": "mmHg"}
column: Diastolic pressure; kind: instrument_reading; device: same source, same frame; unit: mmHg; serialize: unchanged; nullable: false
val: {"value": 66, "unit": "mmHg"}
